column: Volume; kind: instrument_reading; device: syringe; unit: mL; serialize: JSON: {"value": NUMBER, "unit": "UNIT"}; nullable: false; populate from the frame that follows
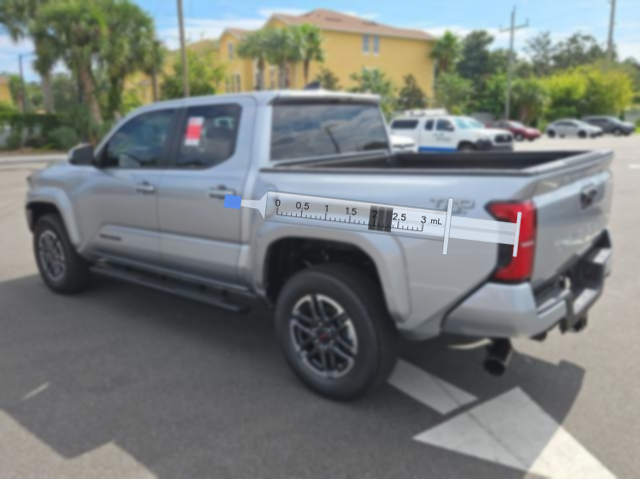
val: {"value": 1.9, "unit": "mL"}
